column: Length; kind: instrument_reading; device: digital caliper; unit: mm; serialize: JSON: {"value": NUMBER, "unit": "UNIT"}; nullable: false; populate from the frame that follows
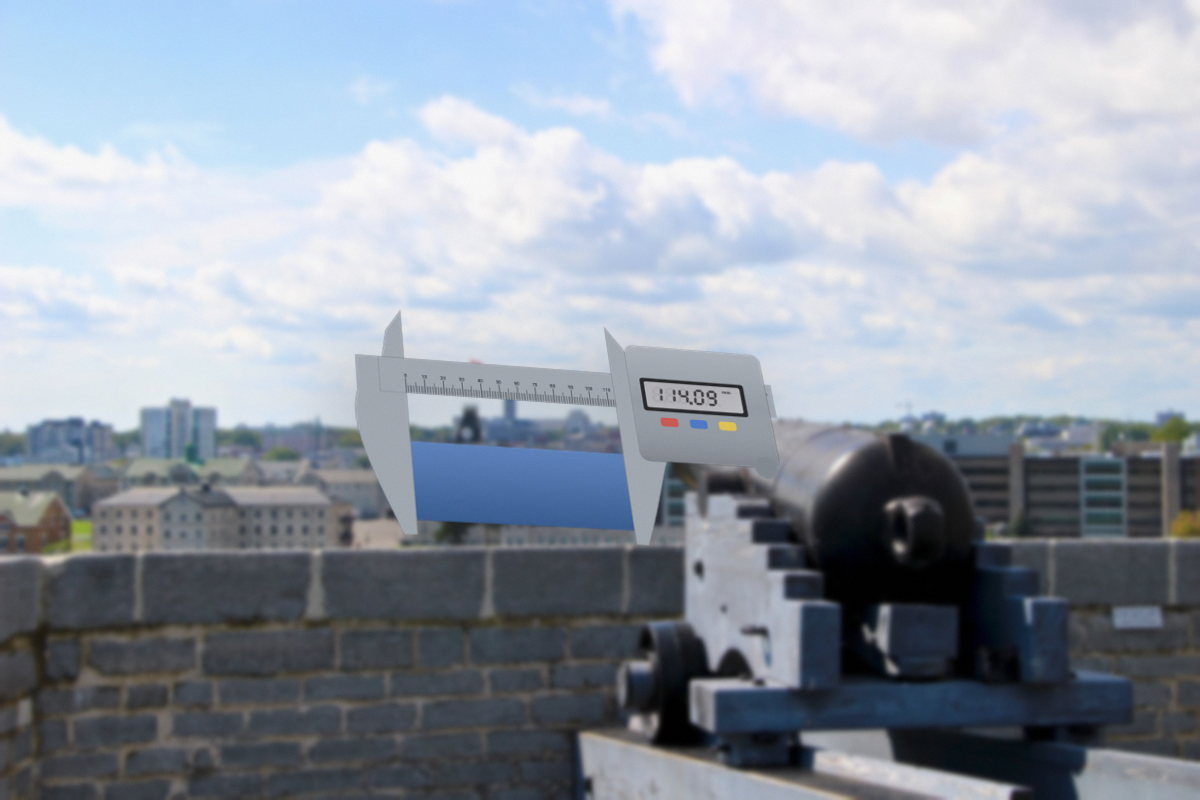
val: {"value": 114.09, "unit": "mm"}
